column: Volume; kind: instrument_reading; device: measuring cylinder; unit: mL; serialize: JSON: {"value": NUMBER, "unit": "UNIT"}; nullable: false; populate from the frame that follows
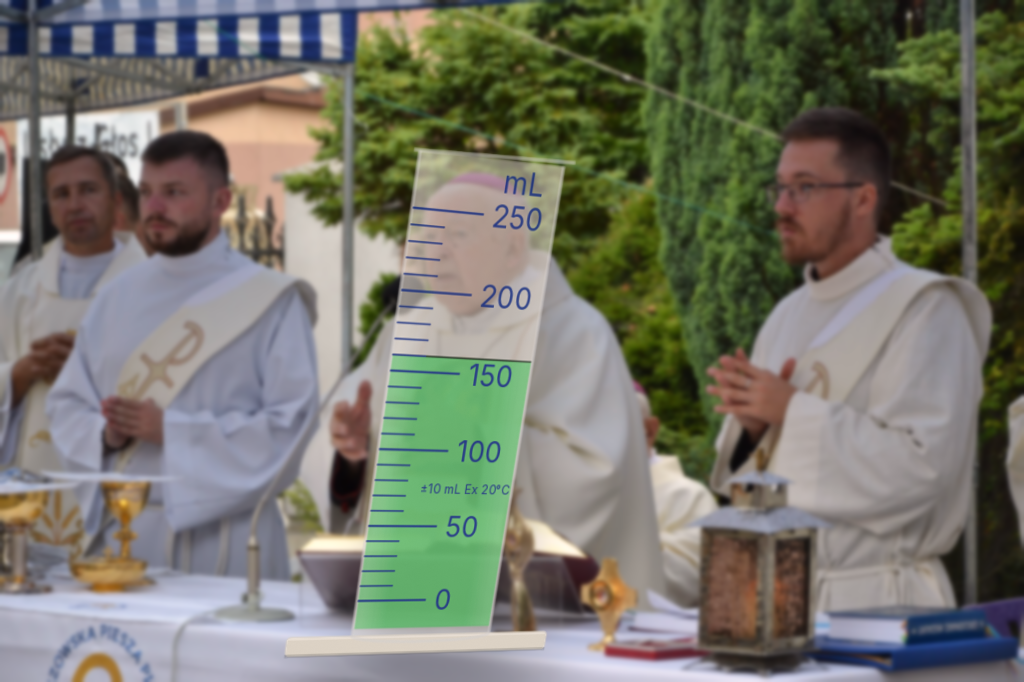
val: {"value": 160, "unit": "mL"}
